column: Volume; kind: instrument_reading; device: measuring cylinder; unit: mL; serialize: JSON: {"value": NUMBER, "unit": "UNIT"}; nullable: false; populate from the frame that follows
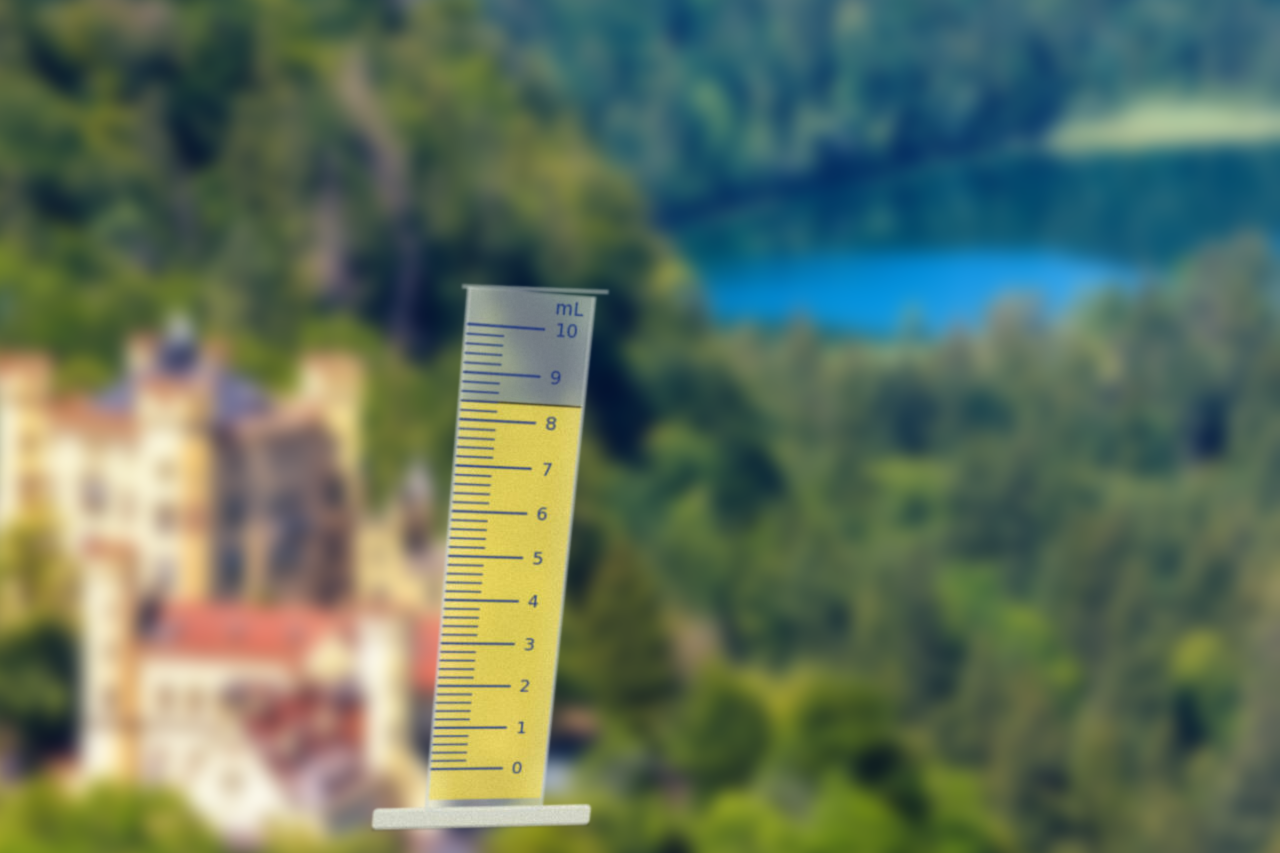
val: {"value": 8.4, "unit": "mL"}
